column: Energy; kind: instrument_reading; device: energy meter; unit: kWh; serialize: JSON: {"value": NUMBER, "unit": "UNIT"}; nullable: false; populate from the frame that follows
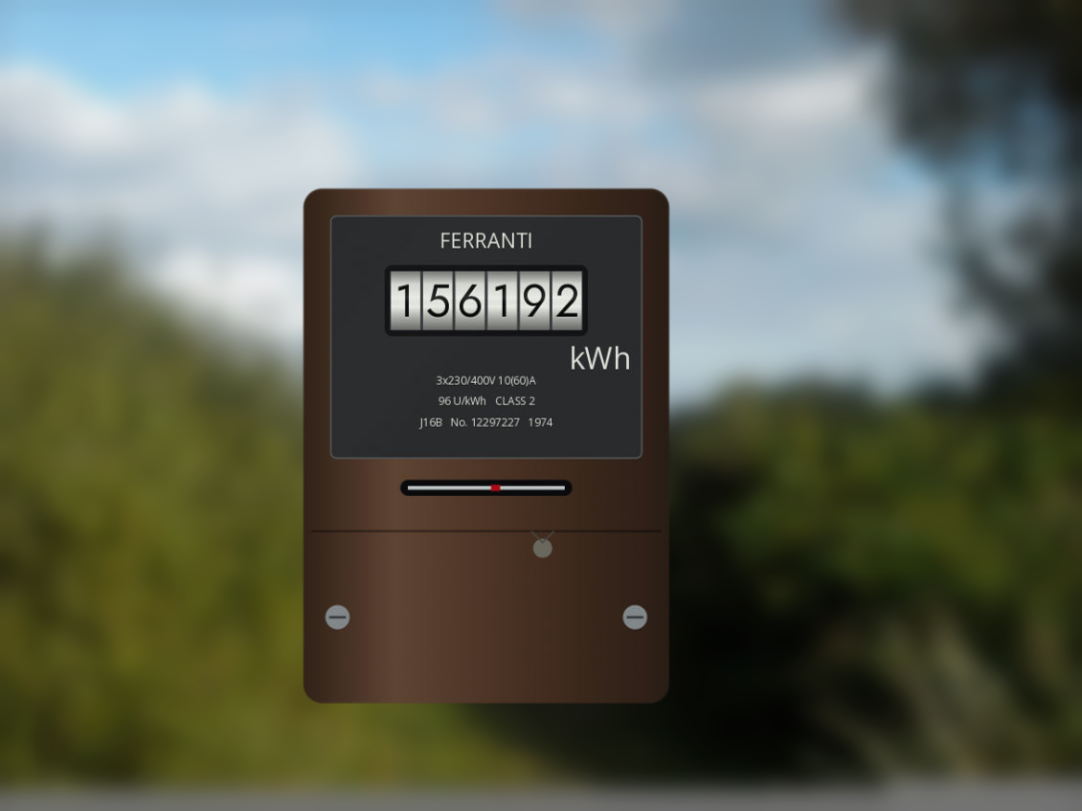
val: {"value": 156192, "unit": "kWh"}
